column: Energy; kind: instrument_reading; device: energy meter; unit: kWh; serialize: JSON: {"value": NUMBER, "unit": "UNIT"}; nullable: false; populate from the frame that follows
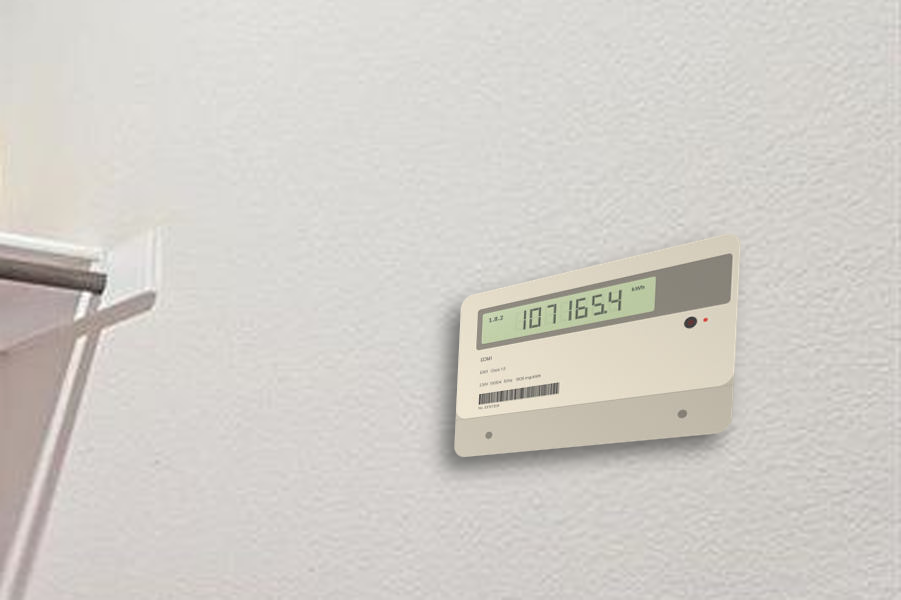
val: {"value": 107165.4, "unit": "kWh"}
